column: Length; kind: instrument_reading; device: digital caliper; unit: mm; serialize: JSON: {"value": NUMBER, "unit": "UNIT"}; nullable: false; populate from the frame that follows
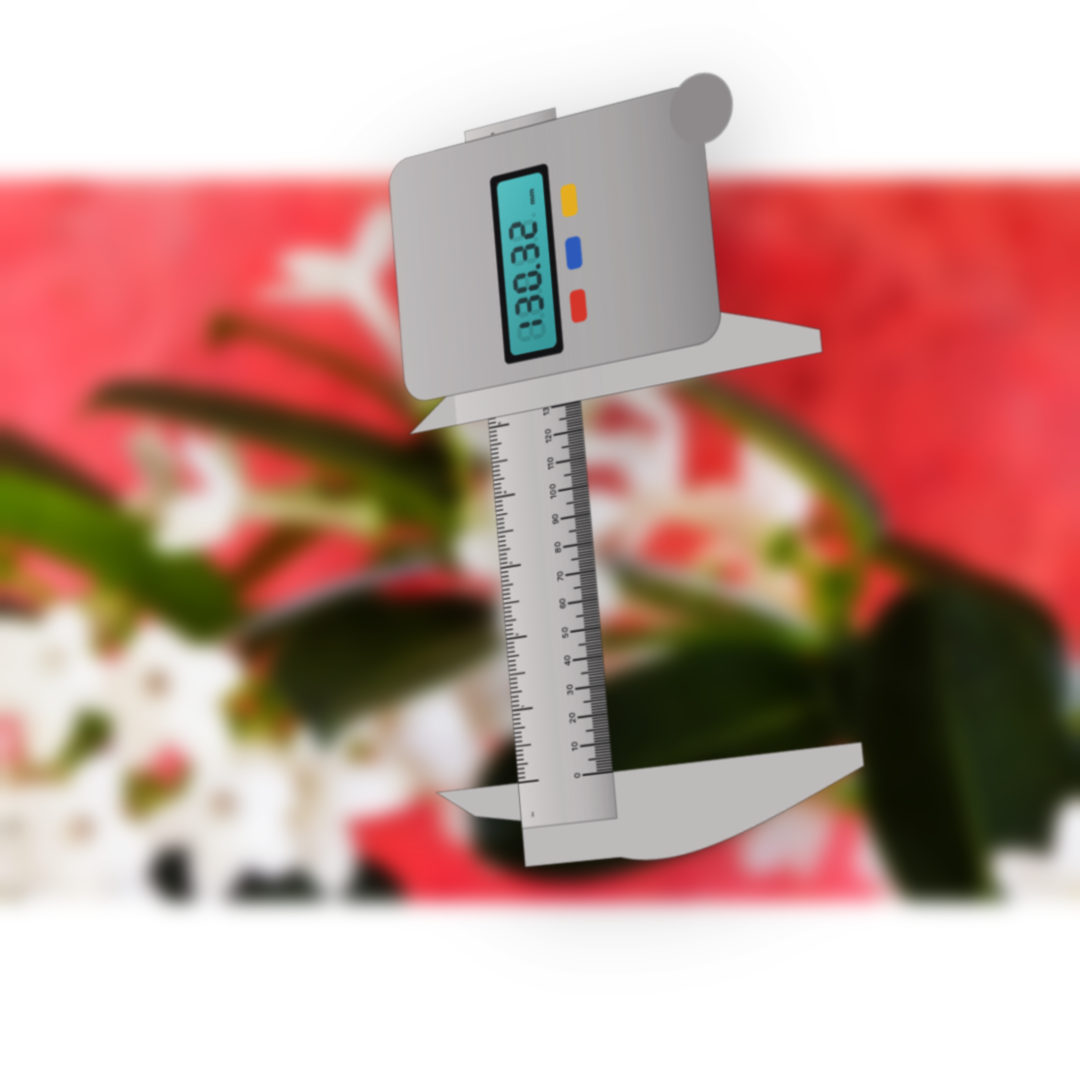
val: {"value": 130.32, "unit": "mm"}
